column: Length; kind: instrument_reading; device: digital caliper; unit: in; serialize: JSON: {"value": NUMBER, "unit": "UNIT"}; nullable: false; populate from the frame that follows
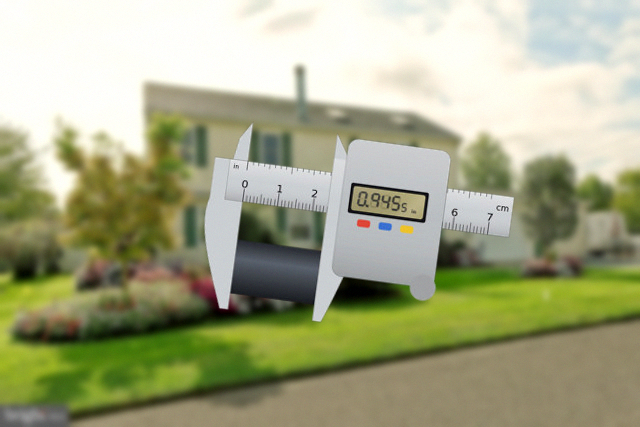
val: {"value": 0.9455, "unit": "in"}
